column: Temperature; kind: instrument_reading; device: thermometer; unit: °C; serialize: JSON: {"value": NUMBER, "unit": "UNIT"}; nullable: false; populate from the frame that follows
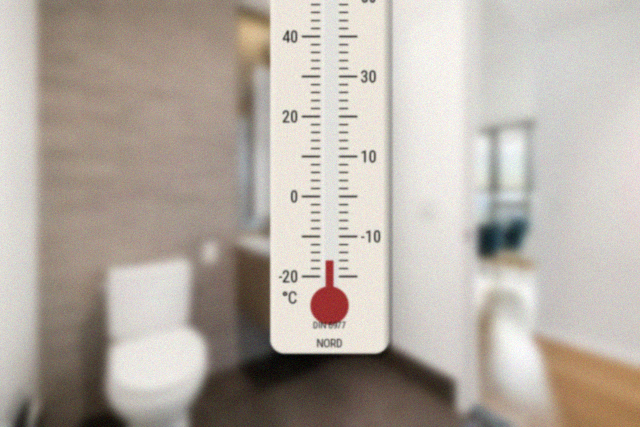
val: {"value": -16, "unit": "°C"}
